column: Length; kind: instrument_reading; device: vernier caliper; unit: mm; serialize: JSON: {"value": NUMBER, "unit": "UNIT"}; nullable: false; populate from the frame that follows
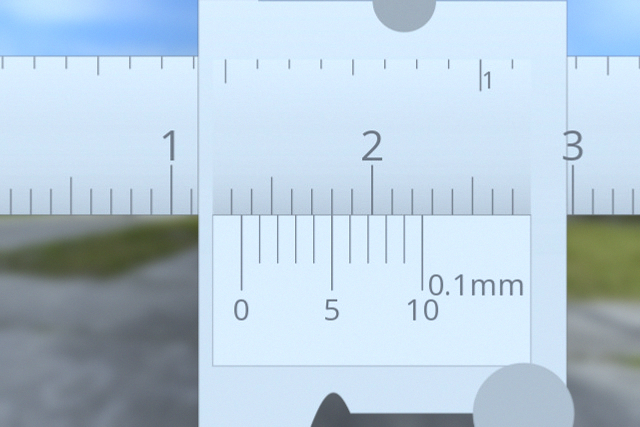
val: {"value": 13.5, "unit": "mm"}
